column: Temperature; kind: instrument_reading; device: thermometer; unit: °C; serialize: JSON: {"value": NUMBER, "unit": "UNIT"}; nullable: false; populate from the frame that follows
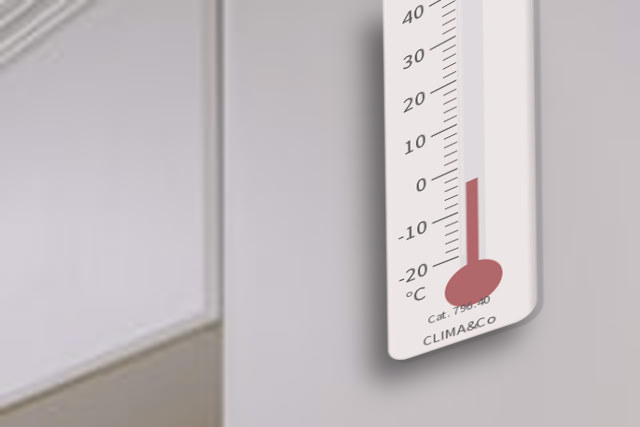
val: {"value": -4, "unit": "°C"}
